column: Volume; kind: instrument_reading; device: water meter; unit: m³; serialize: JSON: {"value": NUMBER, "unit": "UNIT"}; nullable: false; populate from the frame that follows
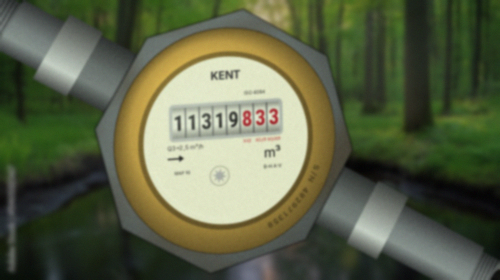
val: {"value": 11319.833, "unit": "m³"}
